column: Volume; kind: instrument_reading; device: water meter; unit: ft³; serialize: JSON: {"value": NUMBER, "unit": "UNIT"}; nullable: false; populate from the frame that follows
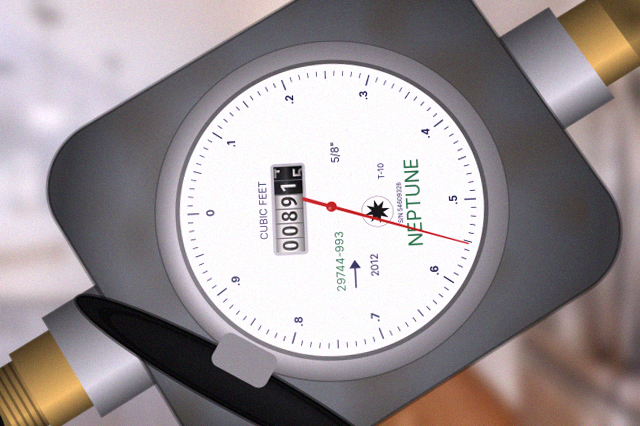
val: {"value": 8914.55, "unit": "ft³"}
